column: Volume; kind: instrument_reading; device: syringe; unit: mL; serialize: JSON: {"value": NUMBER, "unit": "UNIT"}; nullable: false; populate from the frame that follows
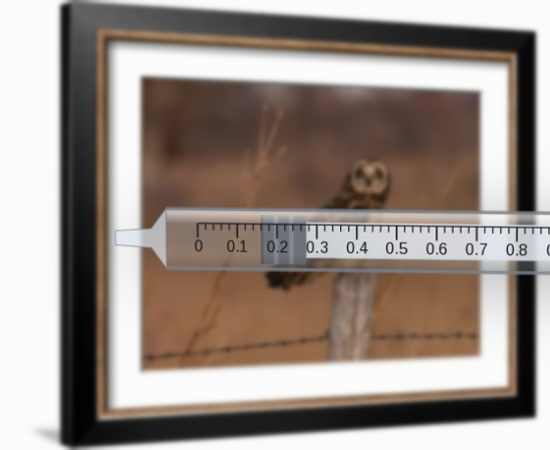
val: {"value": 0.16, "unit": "mL"}
